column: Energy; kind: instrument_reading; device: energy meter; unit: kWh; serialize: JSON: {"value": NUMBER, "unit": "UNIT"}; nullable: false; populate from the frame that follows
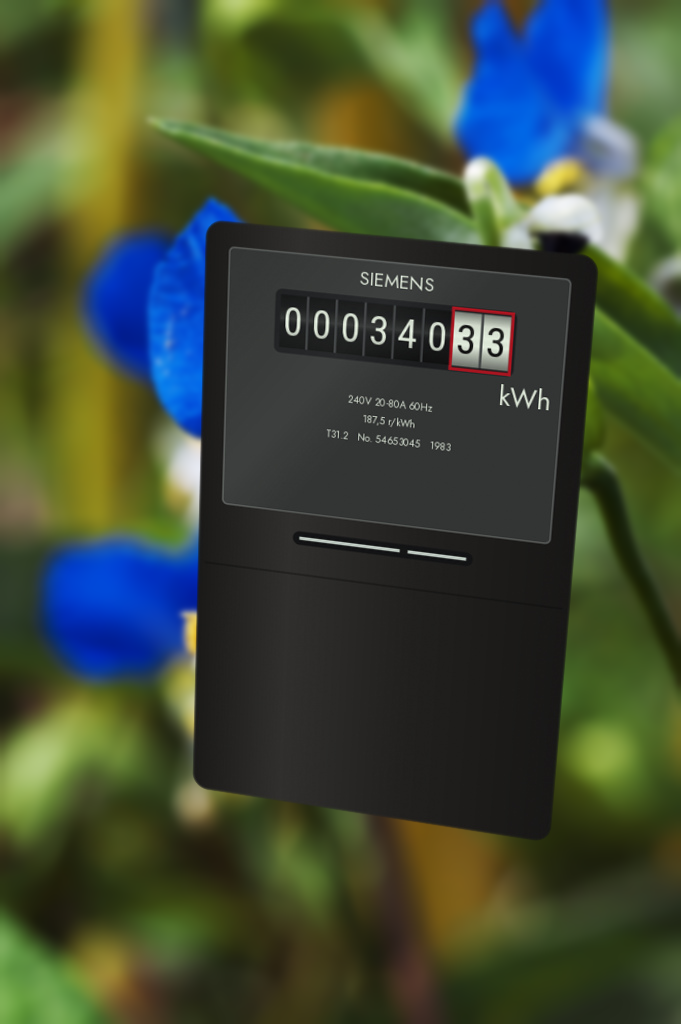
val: {"value": 340.33, "unit": "kWh"}
